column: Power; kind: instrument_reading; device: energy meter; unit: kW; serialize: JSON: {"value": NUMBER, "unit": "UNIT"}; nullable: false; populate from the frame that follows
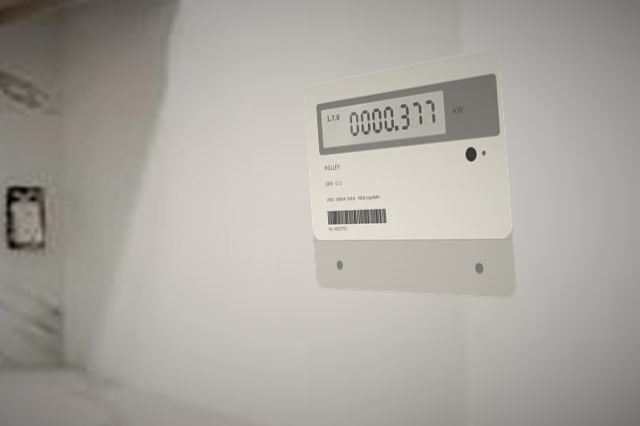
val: {"value": 0.377, "unit": "kW"}
